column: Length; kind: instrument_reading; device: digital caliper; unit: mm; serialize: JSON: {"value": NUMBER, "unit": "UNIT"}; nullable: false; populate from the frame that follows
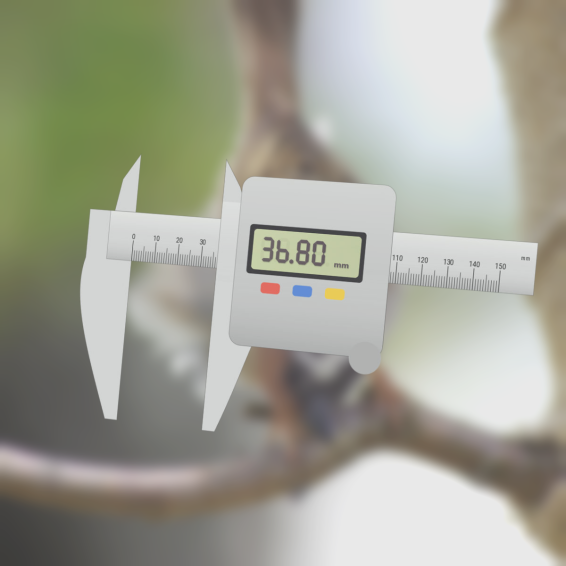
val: {"value": 36.80, "unit": "mm"}
